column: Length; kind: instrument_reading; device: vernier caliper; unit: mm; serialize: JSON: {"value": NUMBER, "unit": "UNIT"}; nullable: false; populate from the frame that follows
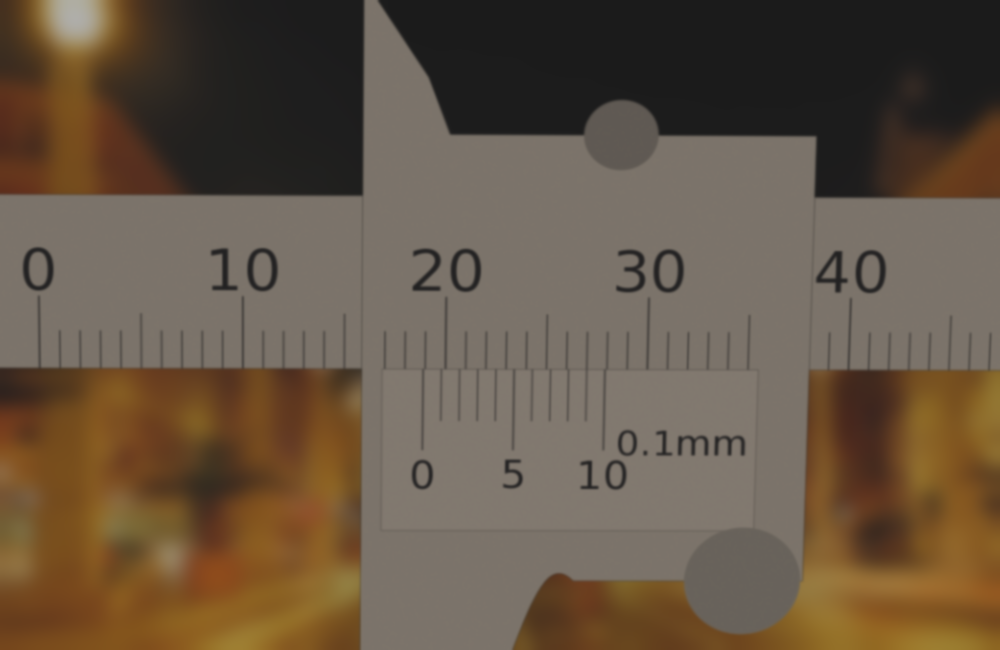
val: {"value": 18.9, "unit": "mm"}
